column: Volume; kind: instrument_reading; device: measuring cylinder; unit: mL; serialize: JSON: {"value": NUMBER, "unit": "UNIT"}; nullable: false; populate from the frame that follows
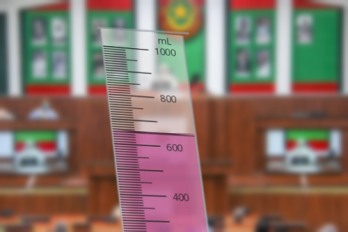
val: {"value": 650, "unit": "mL"}
